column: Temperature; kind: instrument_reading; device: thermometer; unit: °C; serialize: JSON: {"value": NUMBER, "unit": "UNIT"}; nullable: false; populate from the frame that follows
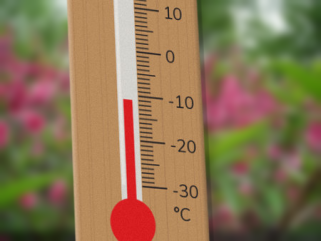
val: {"value": -11, "unit": "°C"}
